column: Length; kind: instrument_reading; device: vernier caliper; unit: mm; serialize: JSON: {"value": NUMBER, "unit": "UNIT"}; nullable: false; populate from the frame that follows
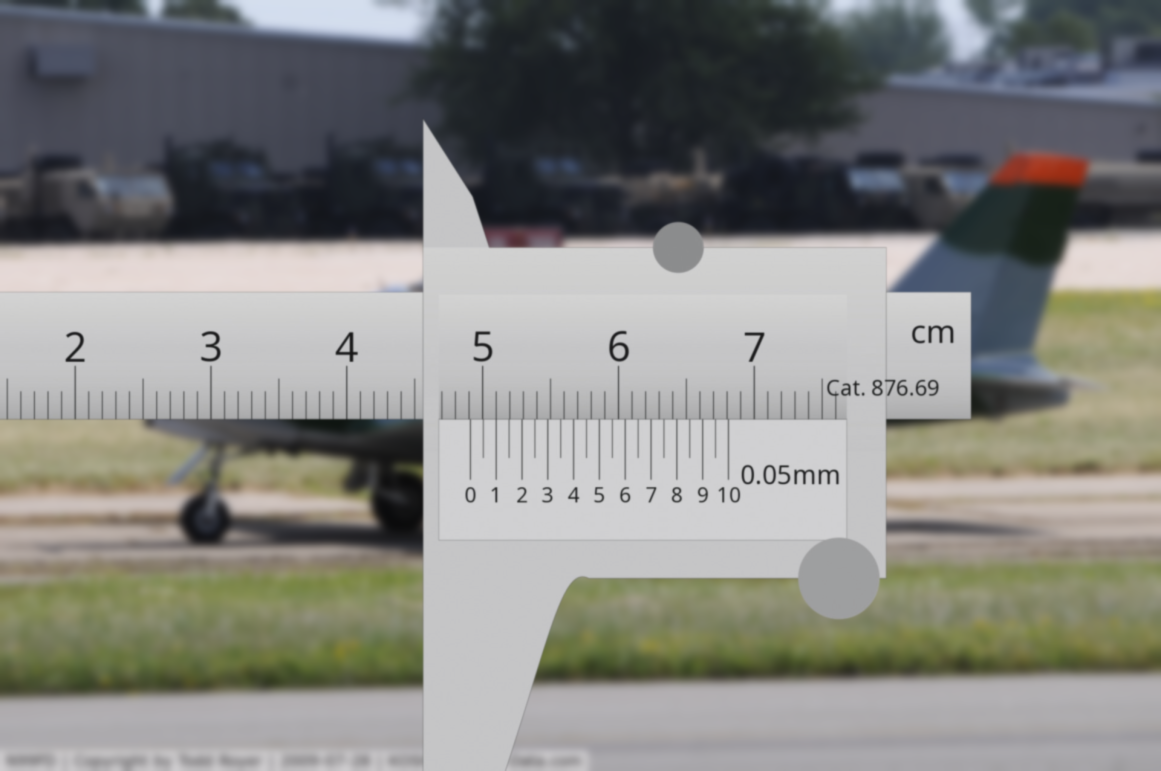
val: {"value": 49.1, "unit": "mm"}
